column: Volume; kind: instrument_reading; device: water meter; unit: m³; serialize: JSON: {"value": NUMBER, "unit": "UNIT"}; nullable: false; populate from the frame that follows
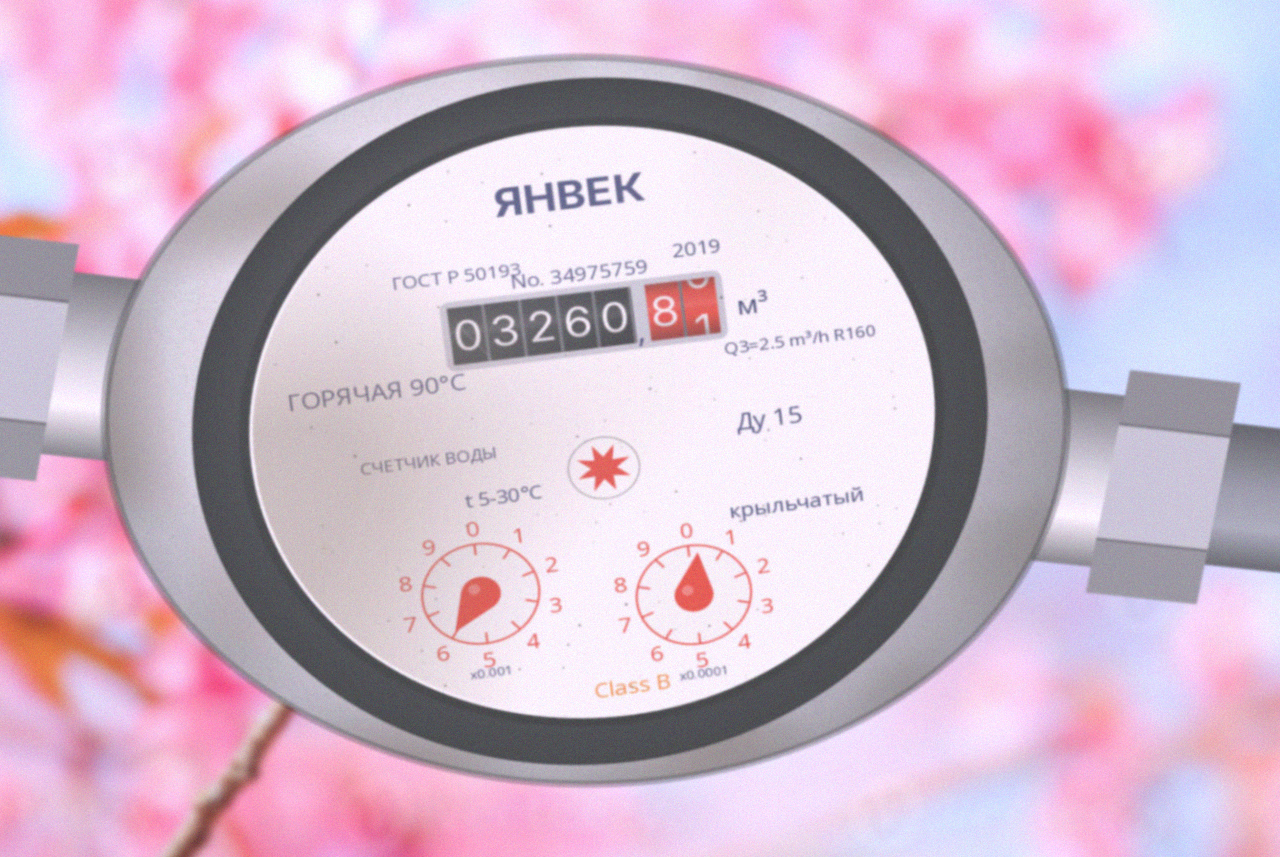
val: {"value": 3260.8060, "unit": "m³"}
